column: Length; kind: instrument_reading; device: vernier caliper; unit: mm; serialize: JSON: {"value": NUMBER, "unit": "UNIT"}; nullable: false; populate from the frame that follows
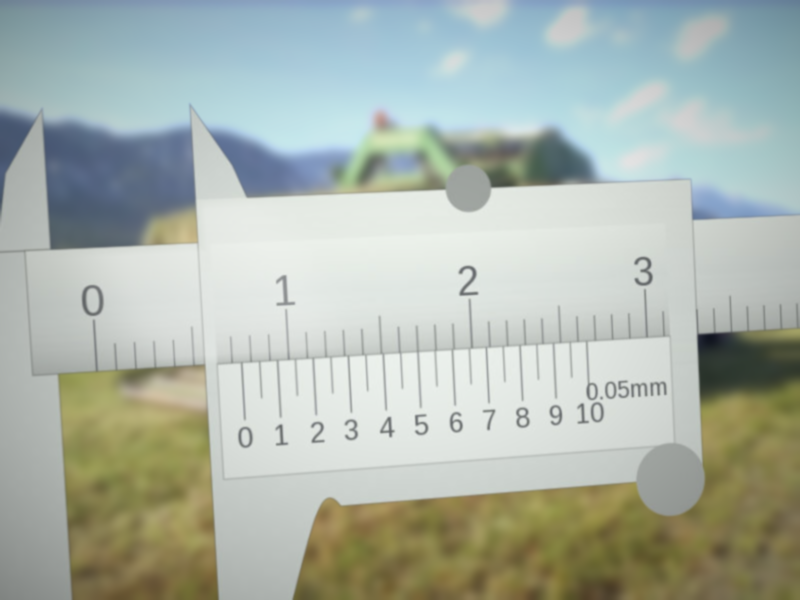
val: {"value": 7.5, "unit": "mm"}
